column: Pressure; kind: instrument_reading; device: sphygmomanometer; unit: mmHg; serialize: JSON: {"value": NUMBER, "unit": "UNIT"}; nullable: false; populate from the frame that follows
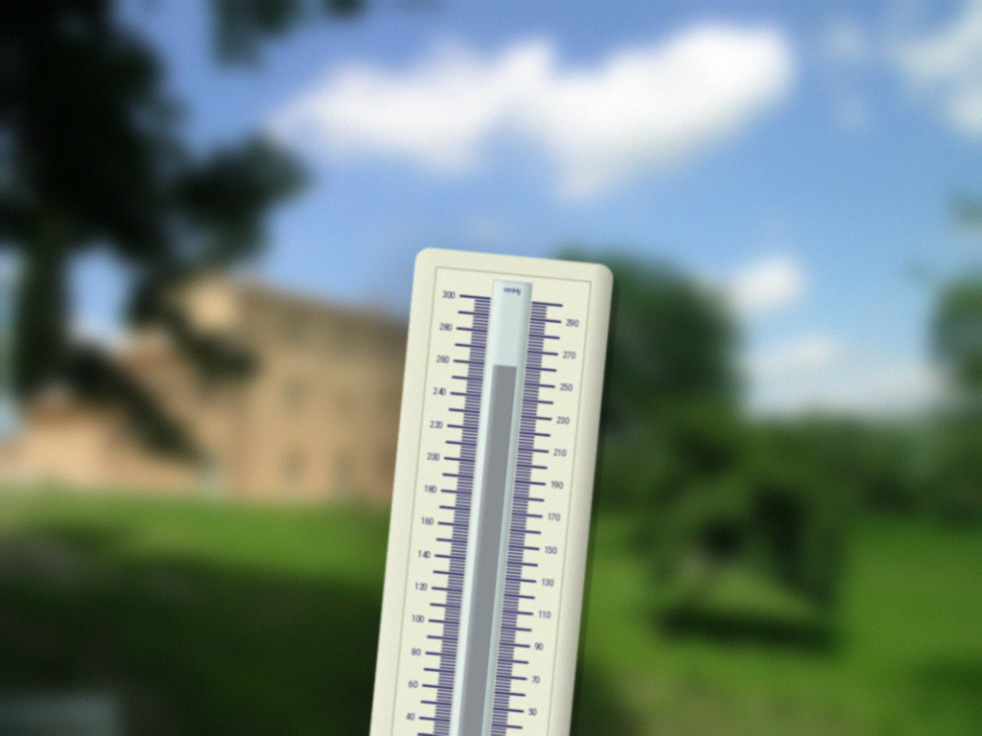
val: {"value": 260, "unit": "mmHg"}
